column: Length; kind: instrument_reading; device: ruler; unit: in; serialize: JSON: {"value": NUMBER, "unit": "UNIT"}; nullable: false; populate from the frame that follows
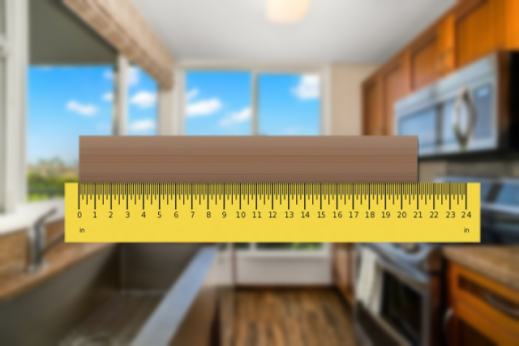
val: {"value": 21, "unit": "in"}
